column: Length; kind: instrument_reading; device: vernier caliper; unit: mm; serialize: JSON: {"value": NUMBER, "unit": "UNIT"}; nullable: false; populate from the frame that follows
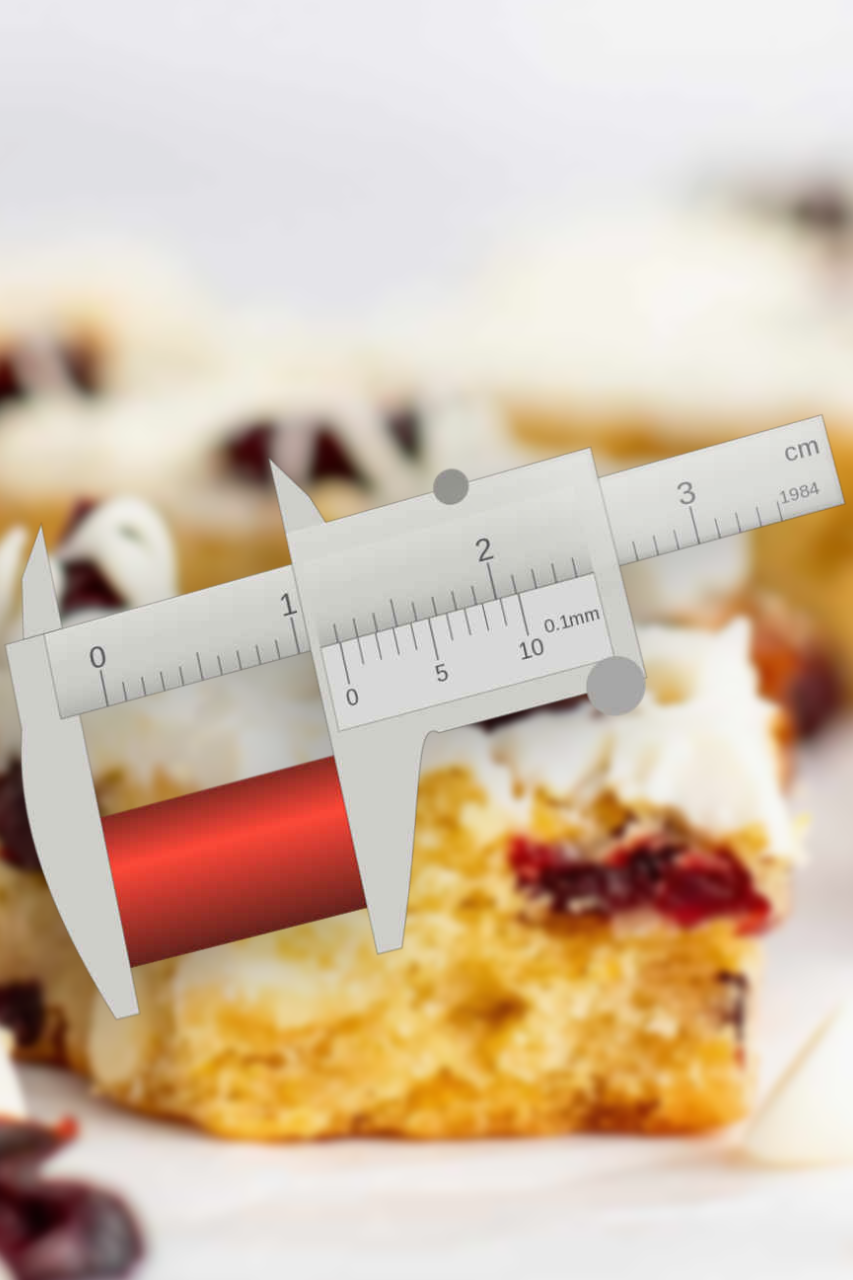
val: {"value": 12.1, "unit": "mm"}
